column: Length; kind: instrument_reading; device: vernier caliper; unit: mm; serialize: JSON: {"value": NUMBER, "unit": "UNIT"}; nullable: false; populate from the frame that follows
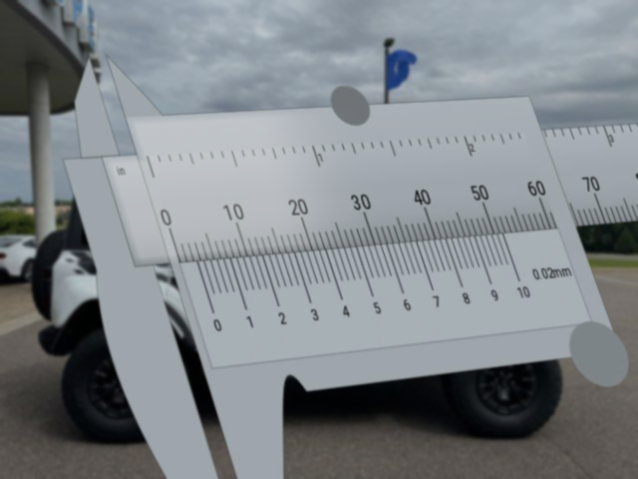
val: {"value": 2.5, "unit": "mm"}
